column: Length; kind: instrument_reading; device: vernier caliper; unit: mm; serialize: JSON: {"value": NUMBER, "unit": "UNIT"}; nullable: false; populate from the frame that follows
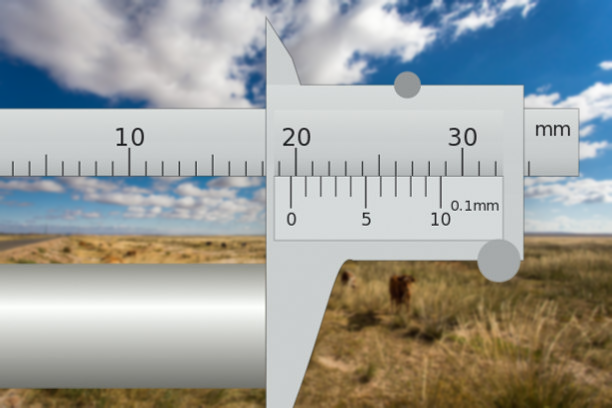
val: {"value": 19.7, "unit": "mm"}
